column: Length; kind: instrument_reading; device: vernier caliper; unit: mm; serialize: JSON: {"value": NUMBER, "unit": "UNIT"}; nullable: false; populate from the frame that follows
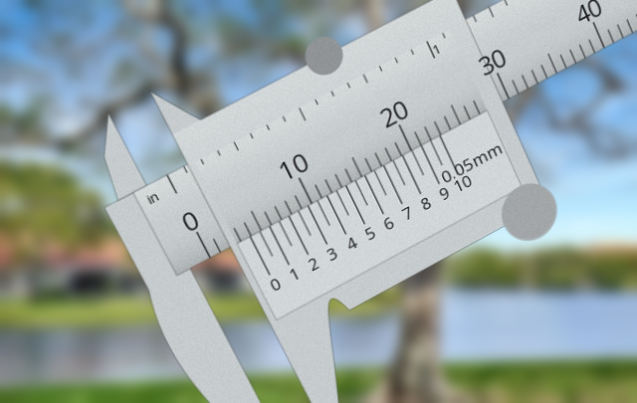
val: {"value": 3.9, "unit": "mm"}
